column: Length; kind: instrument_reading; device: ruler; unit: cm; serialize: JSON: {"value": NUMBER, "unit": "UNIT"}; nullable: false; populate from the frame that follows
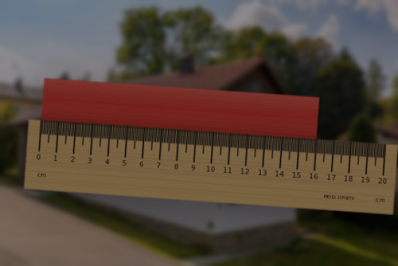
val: {"value": 16, "unit": "cm"}
